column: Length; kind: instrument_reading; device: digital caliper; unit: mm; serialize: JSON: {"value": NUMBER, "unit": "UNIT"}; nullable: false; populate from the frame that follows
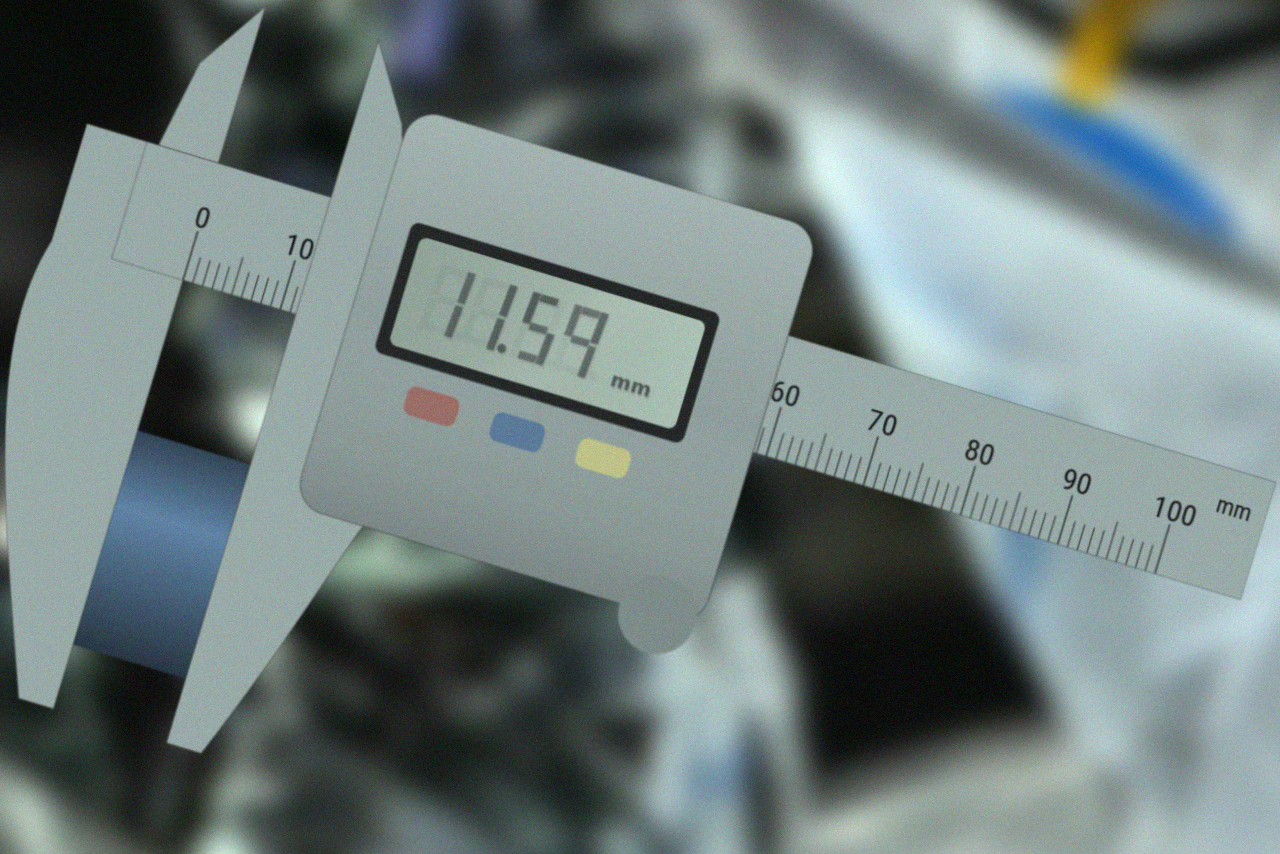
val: {"value": 11.59, "unit": "mm"}
